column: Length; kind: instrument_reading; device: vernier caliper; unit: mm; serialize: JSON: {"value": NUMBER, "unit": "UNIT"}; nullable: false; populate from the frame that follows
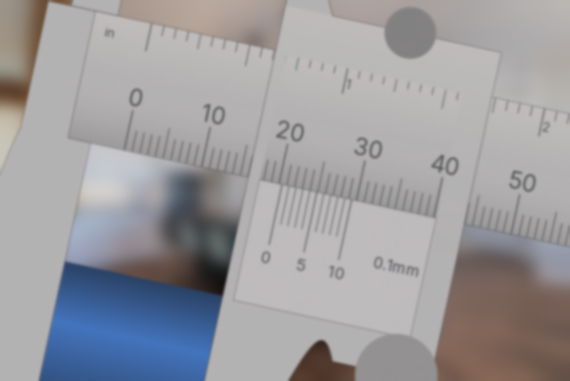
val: {"value": 20.4, "unit": "mm"}
